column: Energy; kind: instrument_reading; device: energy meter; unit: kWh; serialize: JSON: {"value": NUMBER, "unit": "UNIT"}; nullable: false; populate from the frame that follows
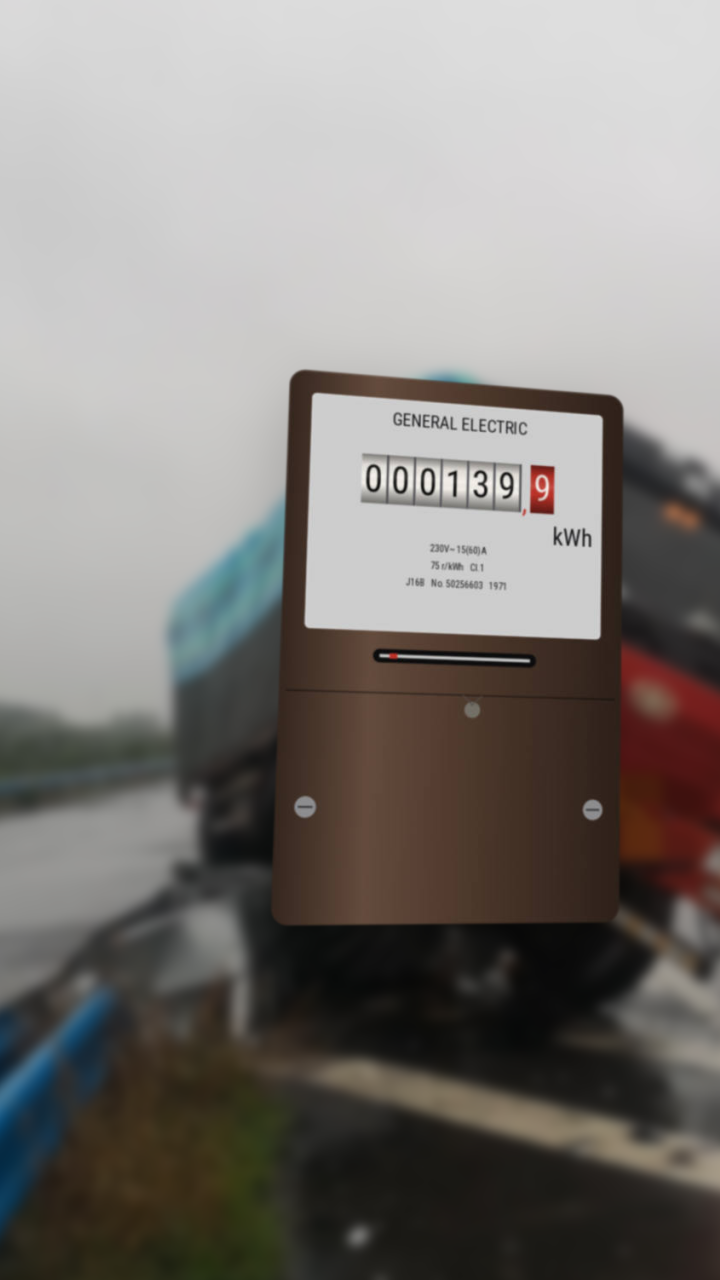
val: {"value": 139.9, "unit": "kWh"}
